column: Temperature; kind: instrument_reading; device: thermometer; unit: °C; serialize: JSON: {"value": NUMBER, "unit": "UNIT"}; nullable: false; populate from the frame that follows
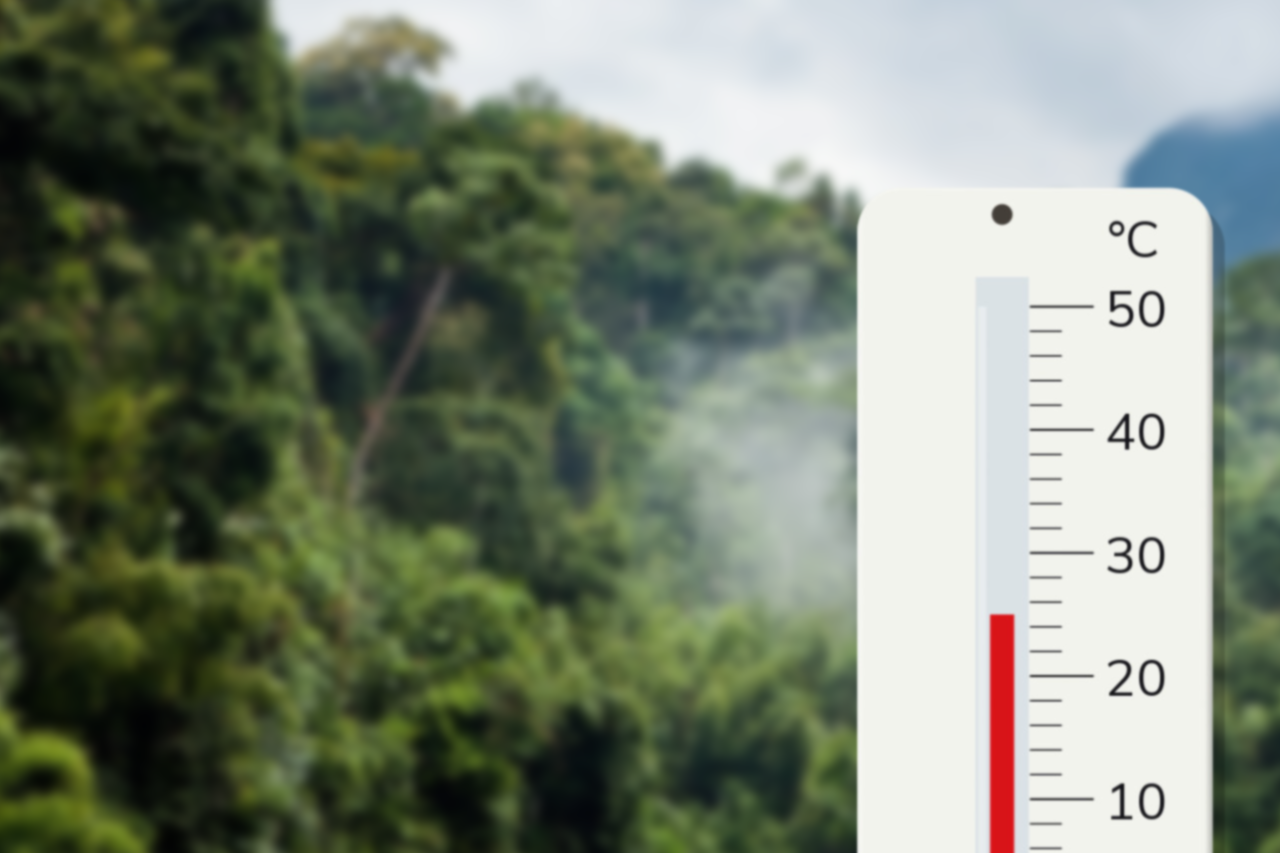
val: {"value": 25, "unit": "°C"}
